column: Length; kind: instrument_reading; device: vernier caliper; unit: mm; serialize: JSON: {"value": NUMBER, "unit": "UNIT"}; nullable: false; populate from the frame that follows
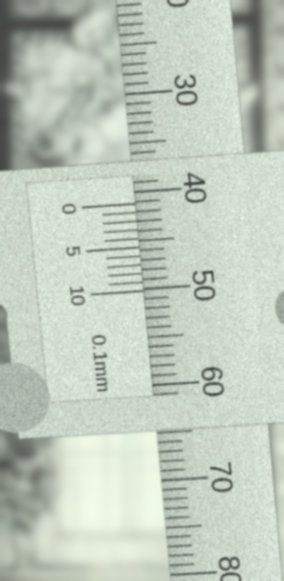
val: {"value": 41.2, "unit": "mm"}
